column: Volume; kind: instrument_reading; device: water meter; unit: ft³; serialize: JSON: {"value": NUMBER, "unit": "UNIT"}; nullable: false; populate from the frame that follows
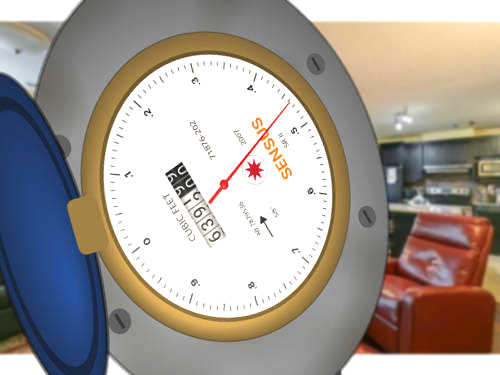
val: {"value": 639199.46, "unit": "ft³"}
